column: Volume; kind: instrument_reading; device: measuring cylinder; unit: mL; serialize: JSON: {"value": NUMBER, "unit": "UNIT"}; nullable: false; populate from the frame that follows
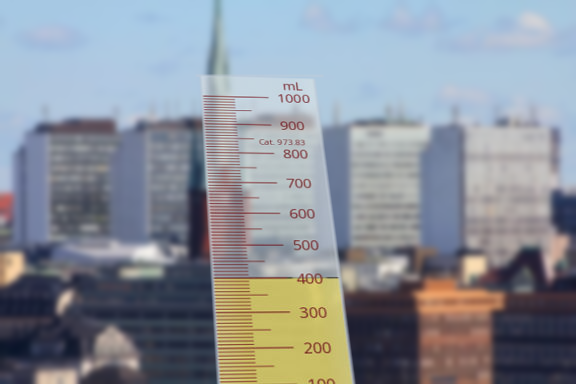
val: {"value": 400, "unit": "mL"}
